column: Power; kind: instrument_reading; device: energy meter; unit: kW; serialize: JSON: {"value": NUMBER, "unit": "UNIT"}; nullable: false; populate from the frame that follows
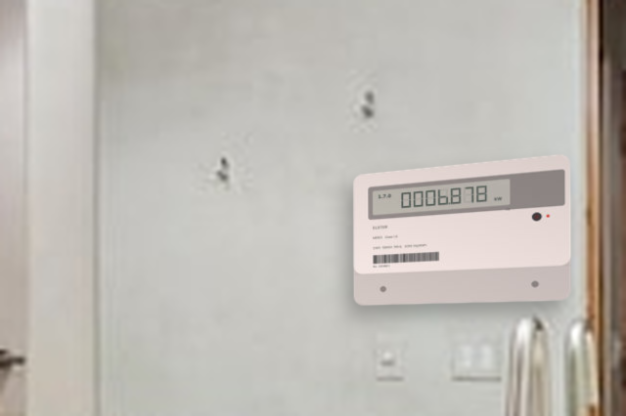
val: {"value": 6.878, "unit": "kW"}
